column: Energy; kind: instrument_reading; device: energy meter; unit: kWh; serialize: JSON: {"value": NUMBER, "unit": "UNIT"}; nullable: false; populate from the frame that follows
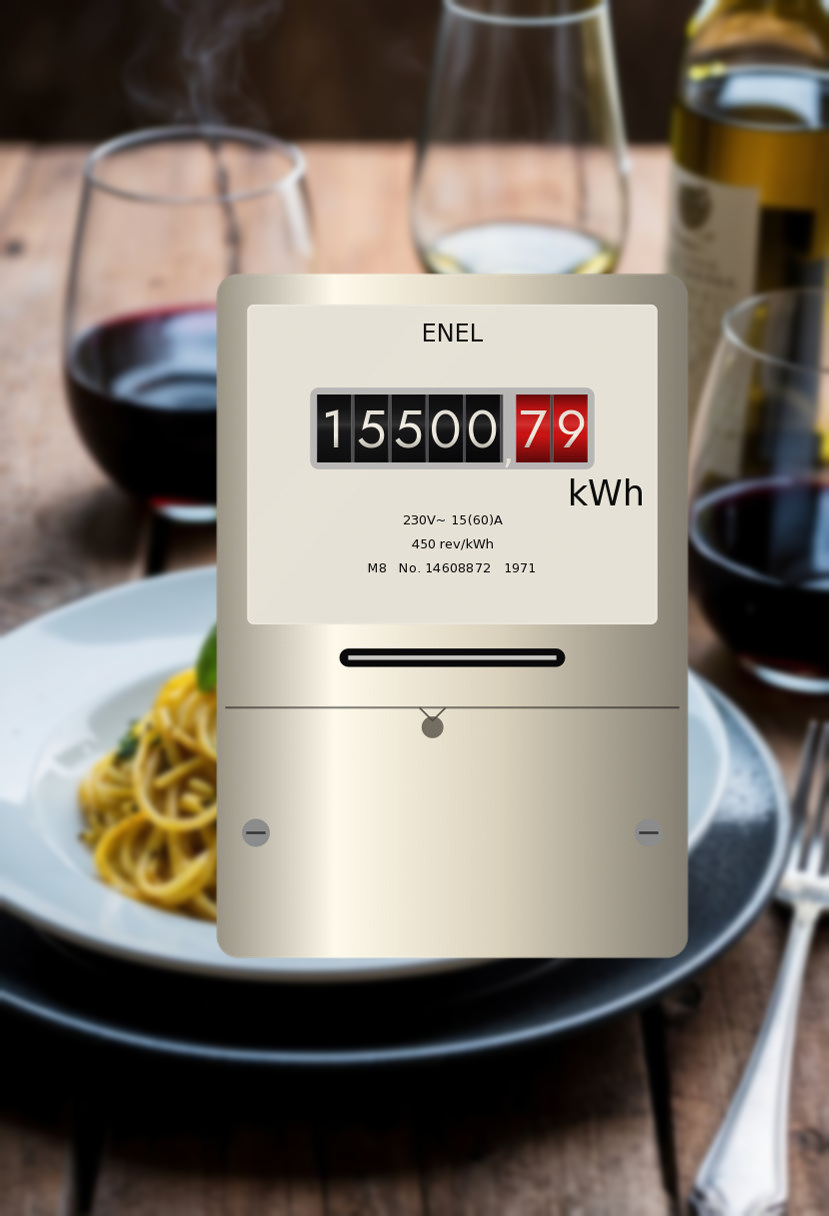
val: {"value": 15500.79, "unit": "kWh"}
